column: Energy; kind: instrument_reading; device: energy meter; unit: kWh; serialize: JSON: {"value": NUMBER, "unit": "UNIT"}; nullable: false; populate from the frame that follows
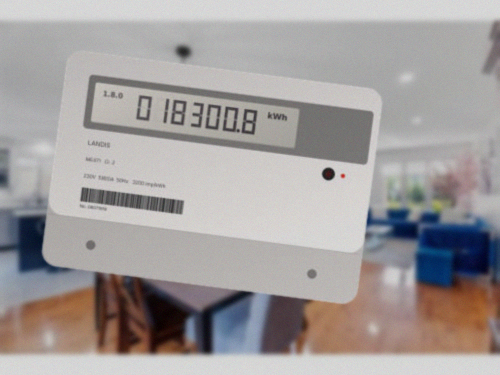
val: {"value": 18300.8, "unit": "kWh"}
